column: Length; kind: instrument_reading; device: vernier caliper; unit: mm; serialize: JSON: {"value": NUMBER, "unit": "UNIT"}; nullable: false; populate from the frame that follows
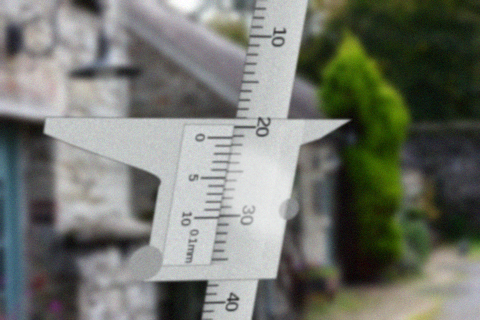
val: {"value": 21.2, "unit": "mm"}
